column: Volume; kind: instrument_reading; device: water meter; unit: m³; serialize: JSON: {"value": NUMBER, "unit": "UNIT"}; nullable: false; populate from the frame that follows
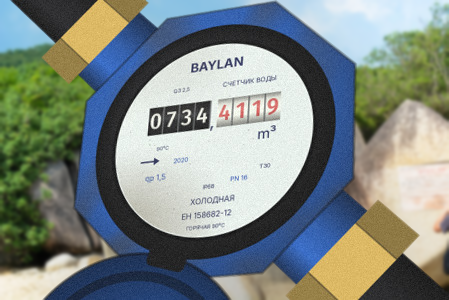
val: {"value": 734.4119, "unit": "m³"}
